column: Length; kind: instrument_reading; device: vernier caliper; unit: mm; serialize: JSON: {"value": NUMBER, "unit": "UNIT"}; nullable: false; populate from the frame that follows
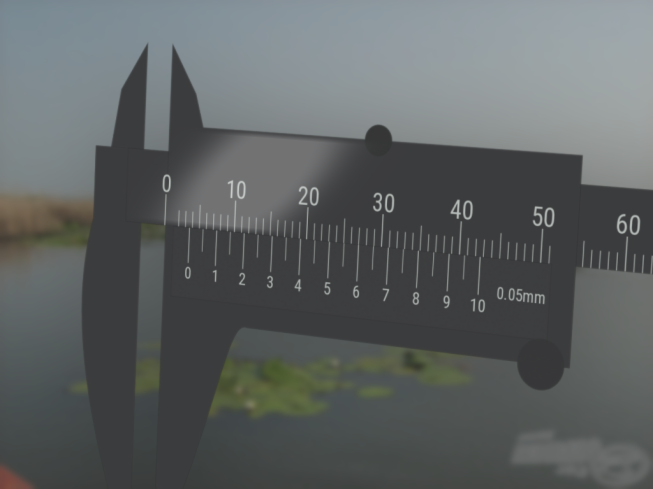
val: {"value": 3.6, "unit": "mm"}
